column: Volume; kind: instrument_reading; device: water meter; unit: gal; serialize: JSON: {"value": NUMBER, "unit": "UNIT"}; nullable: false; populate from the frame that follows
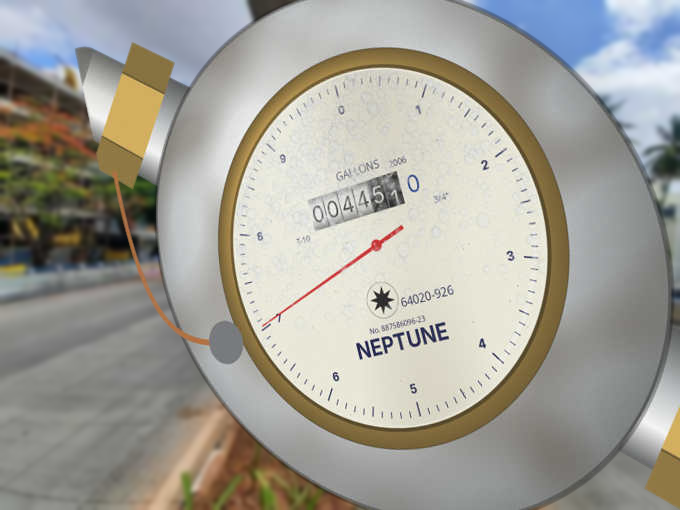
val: {"value": 44507.0, "unit": "gal"}
